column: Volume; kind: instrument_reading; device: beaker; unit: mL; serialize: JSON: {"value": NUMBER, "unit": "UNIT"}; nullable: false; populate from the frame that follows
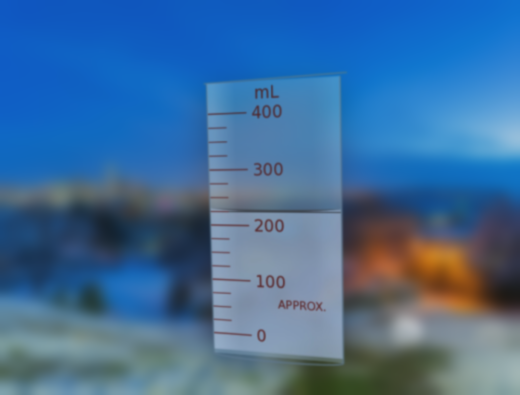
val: {"value": 225, "unit": "mL"}
